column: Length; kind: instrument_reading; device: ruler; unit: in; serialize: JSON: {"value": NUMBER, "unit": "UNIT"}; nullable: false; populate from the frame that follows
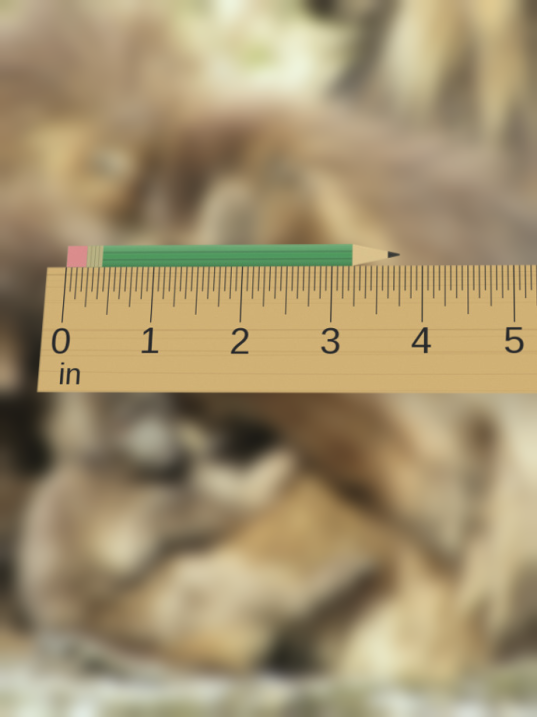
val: {"value": 3.75, "unit": "in"}
